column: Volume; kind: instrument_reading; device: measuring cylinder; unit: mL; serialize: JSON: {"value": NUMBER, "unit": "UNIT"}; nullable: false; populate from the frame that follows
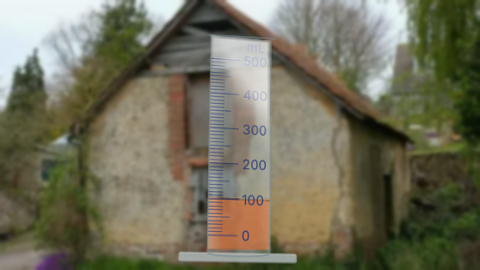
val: {"value": 100, "unit": "mL"}
